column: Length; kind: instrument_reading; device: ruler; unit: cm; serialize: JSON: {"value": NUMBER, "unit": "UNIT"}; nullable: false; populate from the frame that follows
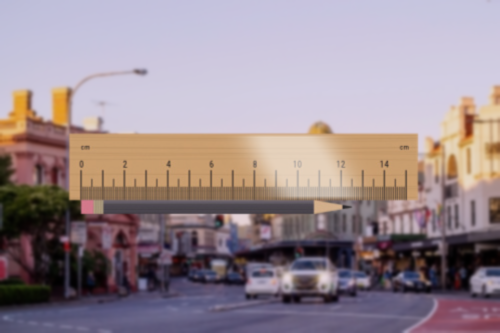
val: {"value": 12.5, "unit": "cm"}
